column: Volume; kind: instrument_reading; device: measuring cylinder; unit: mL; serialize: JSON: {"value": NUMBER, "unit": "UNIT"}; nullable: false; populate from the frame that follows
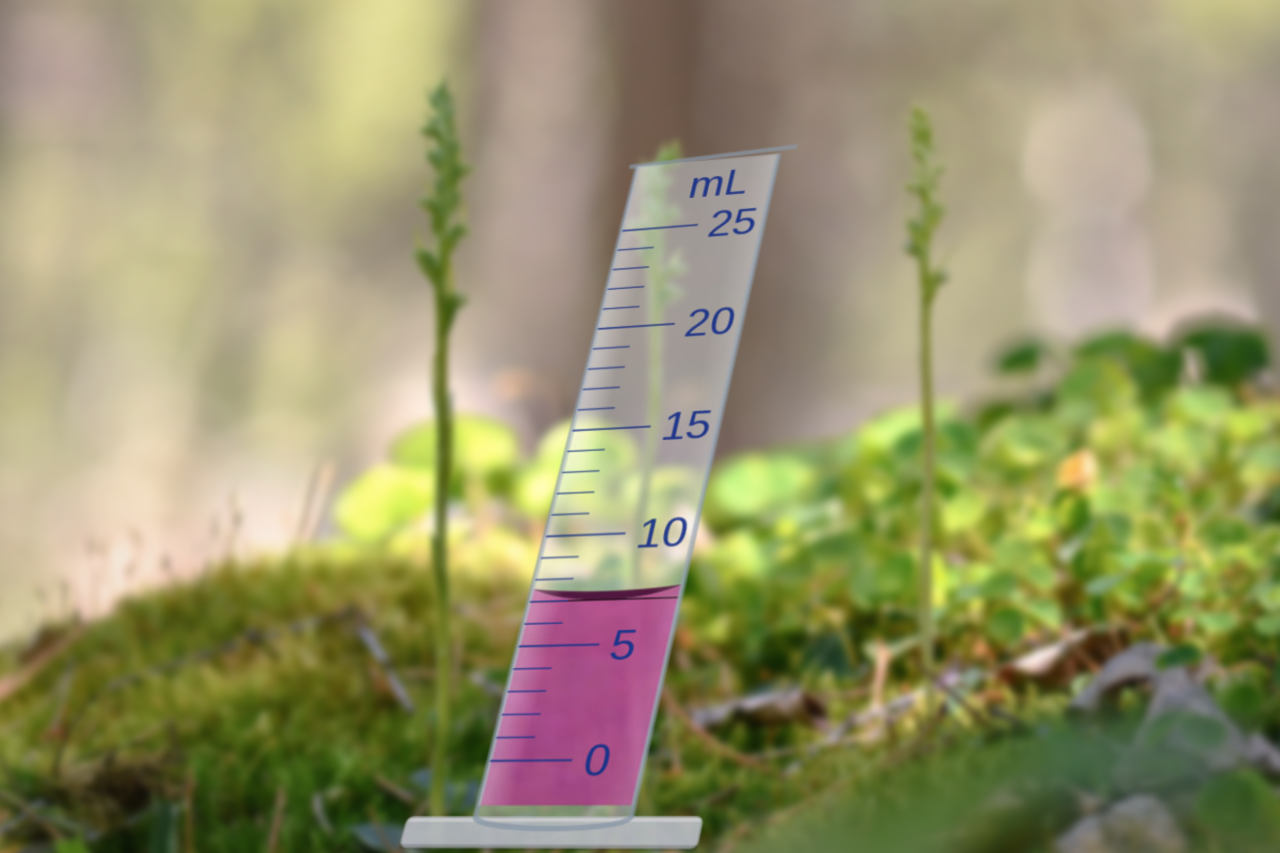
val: {"value": 7, "unit": "mL"}
